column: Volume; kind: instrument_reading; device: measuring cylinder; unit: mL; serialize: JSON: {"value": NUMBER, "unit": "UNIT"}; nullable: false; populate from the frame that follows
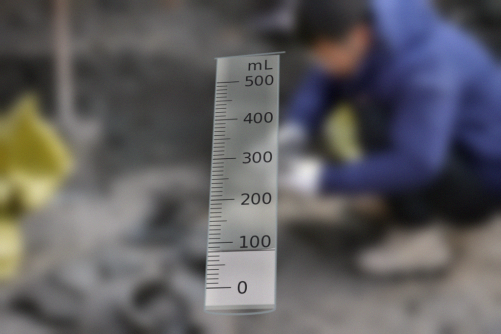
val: {"value": 80, "unit": "mL"}
